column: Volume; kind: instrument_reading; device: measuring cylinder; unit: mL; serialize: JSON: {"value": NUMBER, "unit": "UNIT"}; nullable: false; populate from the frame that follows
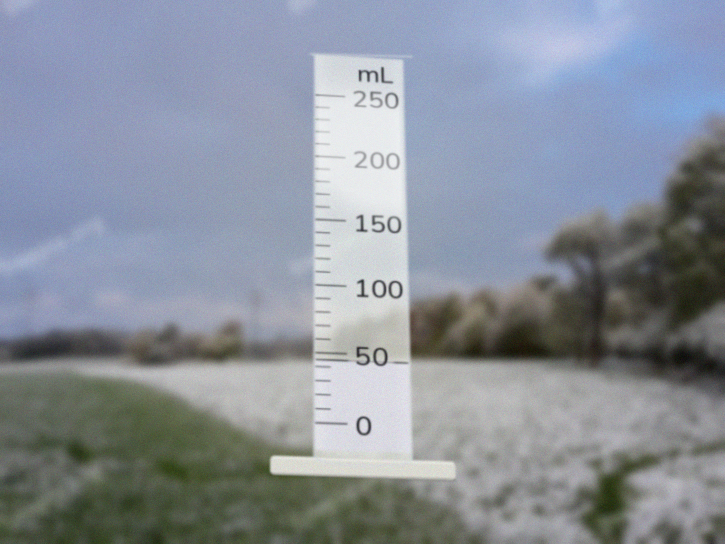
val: {"value": 45, "unit": "mL"}
